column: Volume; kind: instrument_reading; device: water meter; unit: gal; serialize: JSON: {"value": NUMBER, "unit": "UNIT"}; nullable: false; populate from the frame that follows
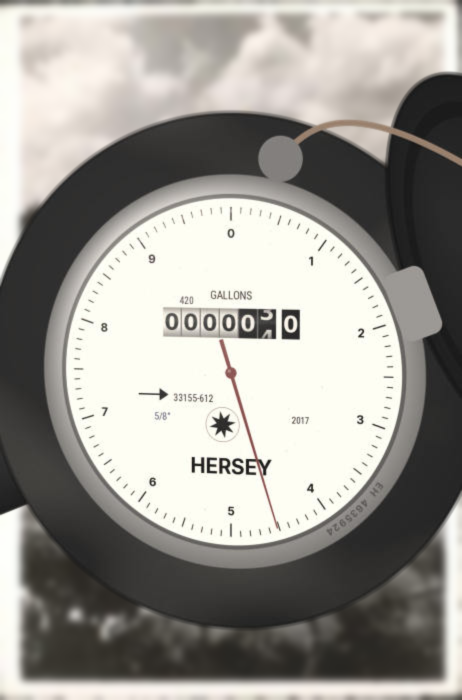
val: {"value": 34.5, "unit": "gal"}
